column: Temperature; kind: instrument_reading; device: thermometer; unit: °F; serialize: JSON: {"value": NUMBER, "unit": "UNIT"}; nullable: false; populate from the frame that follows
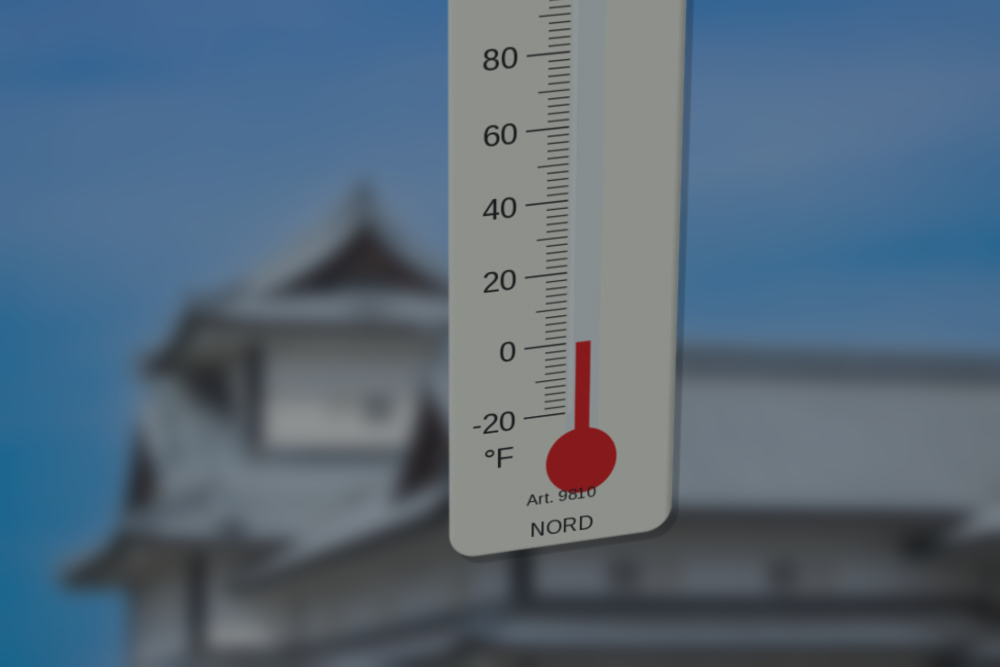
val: {"value": 0, "unit": "°F"}
